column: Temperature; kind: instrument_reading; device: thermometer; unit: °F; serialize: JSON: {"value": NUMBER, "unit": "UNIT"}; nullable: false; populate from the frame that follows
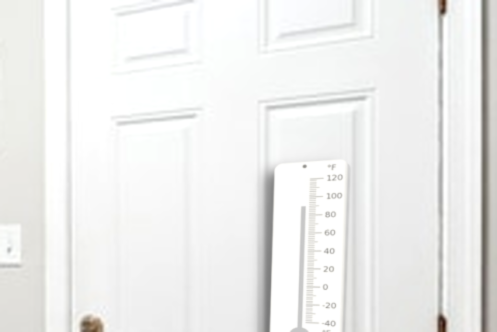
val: {"value": 90, "unit": "°F"}
